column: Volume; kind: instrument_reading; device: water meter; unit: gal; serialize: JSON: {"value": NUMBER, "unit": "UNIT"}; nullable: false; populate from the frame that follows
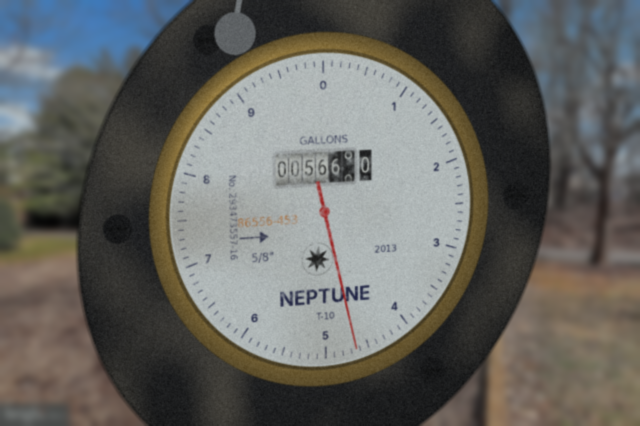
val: {"value": 56684.6, "unit": "gal"}
